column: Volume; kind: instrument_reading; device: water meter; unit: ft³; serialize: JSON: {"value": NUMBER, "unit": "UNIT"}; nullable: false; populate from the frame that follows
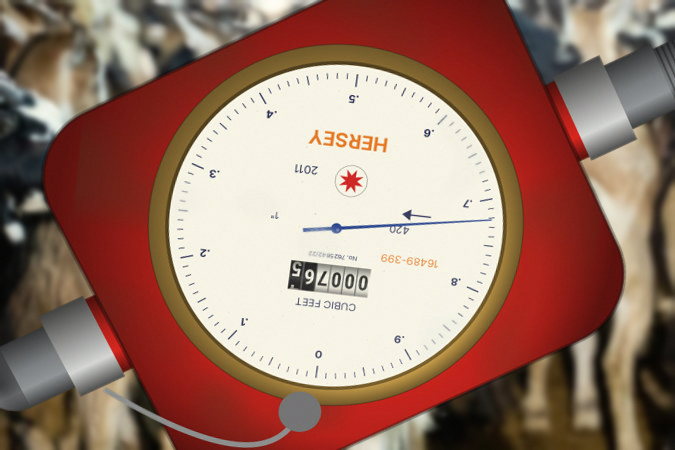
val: {"value": 764.72, "unit": "ft³"}
